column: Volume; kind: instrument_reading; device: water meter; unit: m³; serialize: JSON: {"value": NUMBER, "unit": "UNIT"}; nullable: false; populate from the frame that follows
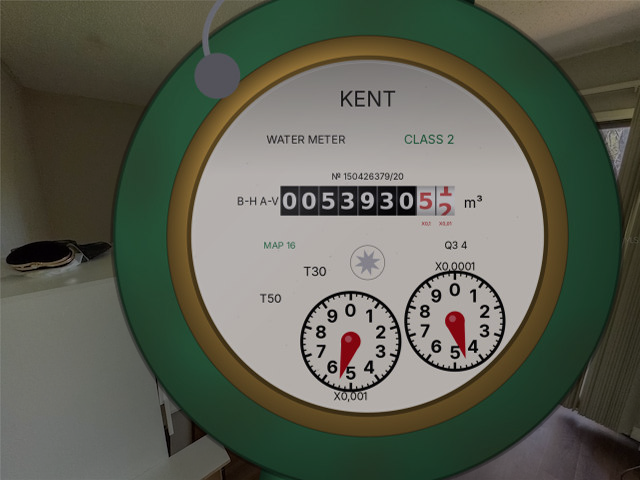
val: {"value": 53930.5154, "unit": "m³"}
